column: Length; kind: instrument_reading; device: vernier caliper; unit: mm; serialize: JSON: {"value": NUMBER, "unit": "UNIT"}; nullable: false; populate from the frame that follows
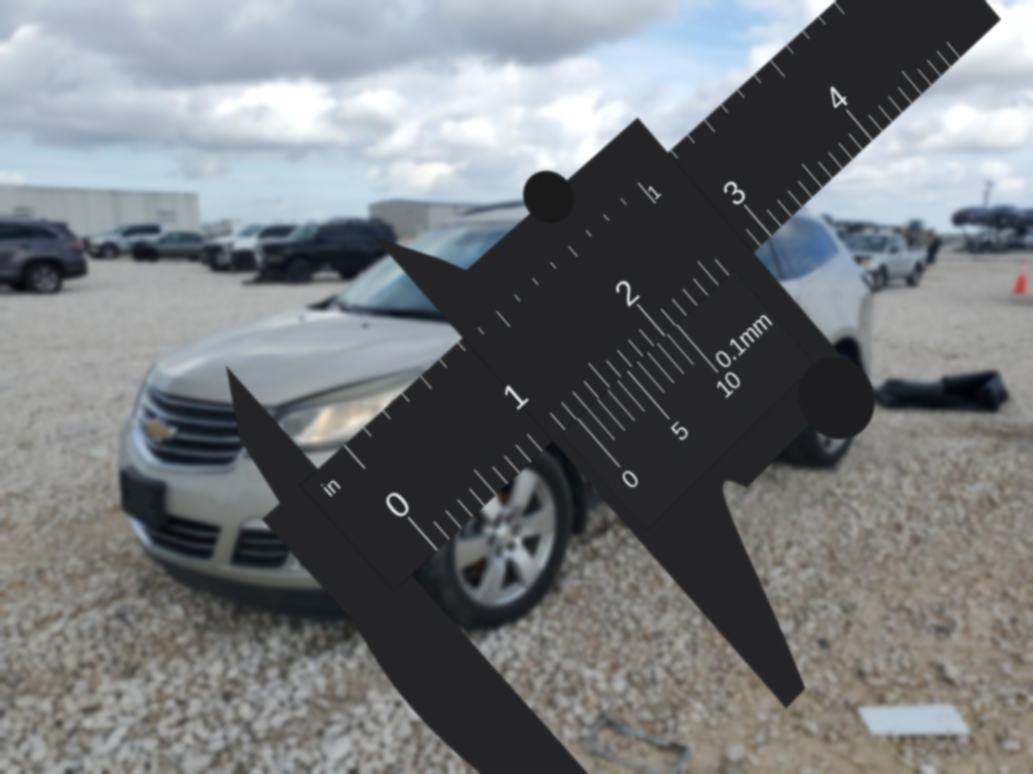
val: {"value": 12.1, "unit": "mm"}
